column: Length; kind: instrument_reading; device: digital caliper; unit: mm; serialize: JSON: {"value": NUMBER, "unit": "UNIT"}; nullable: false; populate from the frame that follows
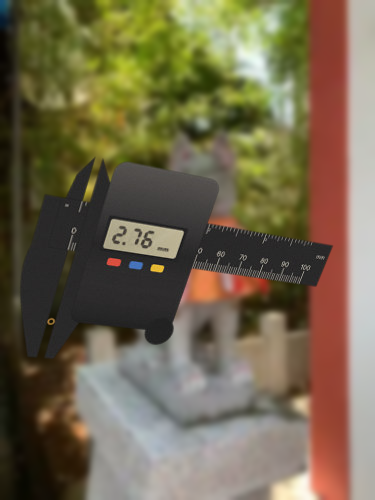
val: {"value": 2.76, "unit": "mm"}
